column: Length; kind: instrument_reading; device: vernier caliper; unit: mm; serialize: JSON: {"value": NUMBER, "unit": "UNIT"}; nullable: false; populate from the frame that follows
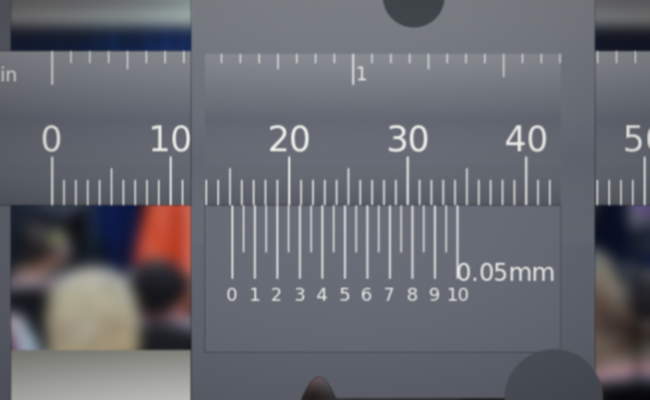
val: {"value": 15.2, "unit": "mm"}
